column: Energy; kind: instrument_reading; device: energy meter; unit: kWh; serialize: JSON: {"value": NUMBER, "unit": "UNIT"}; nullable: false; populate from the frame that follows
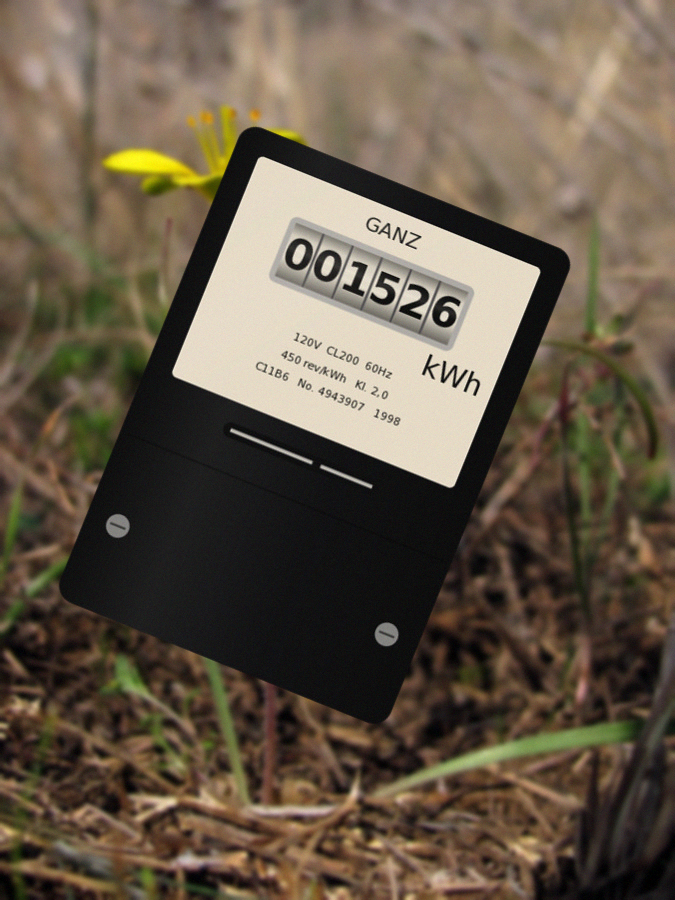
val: {"value": 1526, "unit": "kWh"}
